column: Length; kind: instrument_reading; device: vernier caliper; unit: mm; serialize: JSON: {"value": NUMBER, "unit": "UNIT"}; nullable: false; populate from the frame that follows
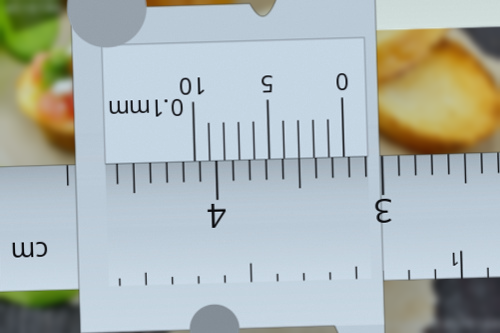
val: {"value": 32.3, "unit": "mm"}
